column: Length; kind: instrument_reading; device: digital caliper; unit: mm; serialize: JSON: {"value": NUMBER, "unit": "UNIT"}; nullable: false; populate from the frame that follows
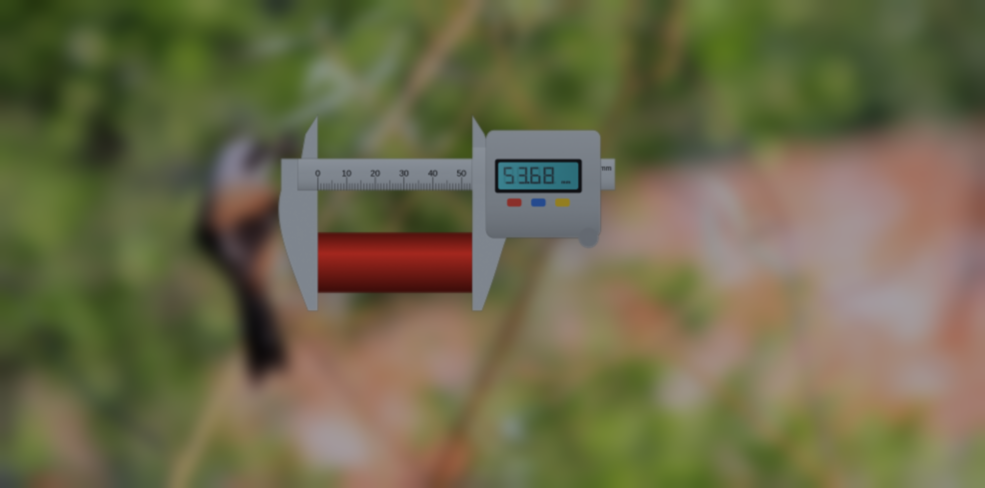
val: {"value": 53.68, "unit": "mm"}
